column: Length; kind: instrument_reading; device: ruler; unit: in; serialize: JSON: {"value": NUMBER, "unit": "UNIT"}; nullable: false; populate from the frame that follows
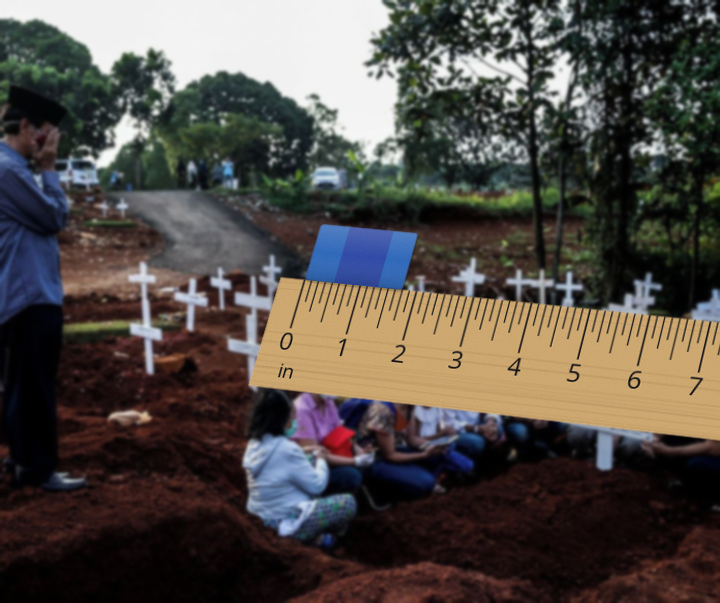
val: {"value": 1.75, "unit": "in"}
